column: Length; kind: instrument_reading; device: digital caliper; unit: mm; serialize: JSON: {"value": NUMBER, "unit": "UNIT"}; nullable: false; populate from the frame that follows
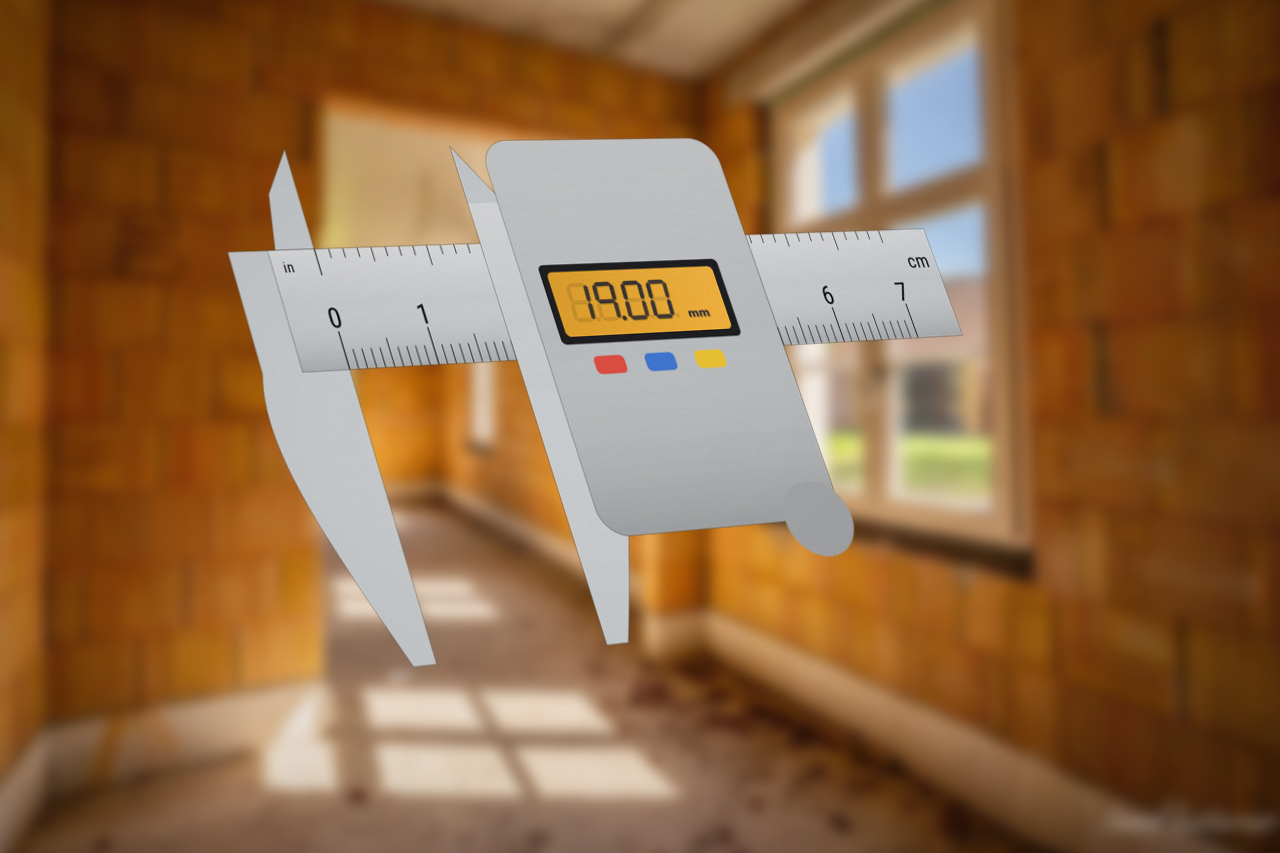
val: {"value": 19.00, "unit": "mm"}
